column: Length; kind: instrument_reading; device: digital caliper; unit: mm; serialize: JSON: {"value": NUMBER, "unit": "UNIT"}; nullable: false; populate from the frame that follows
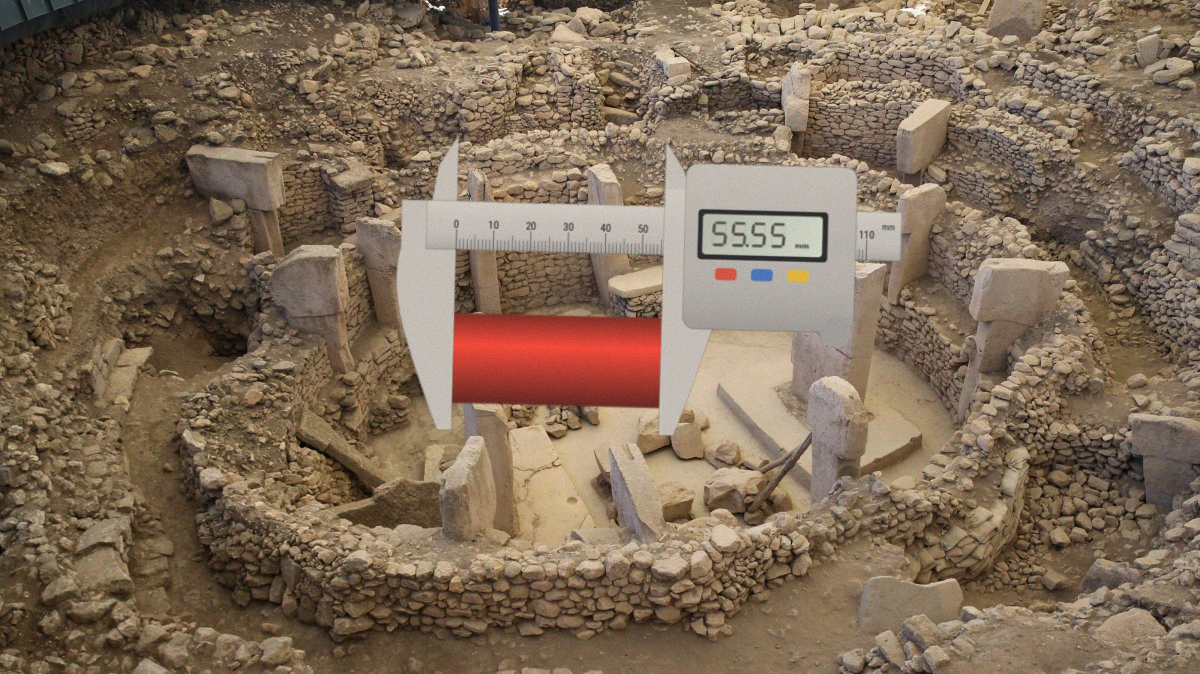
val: {"value": 55.55, "unit": "mm"}
